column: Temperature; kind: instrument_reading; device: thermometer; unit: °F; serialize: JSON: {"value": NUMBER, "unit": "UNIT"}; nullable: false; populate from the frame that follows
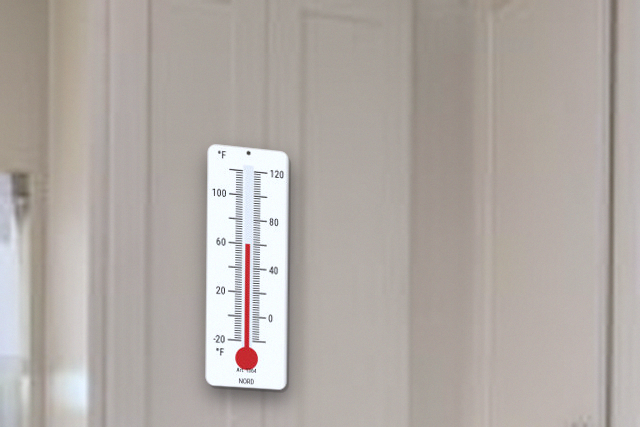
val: {"value": 60, "unit": "°F"}
